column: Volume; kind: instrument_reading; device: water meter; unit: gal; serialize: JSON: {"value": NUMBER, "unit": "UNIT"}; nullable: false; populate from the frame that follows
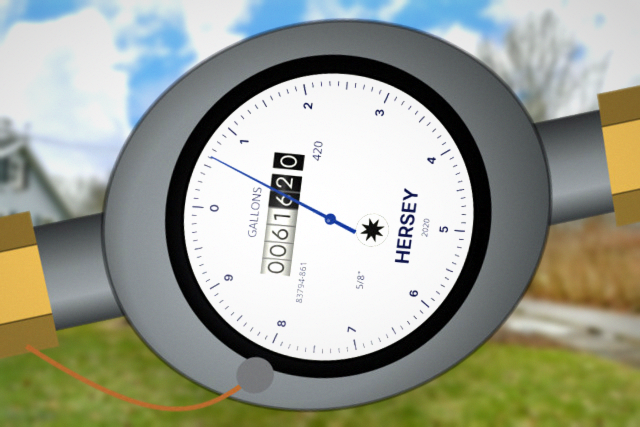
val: {"value": 61620.6, "unit": "gal"}
